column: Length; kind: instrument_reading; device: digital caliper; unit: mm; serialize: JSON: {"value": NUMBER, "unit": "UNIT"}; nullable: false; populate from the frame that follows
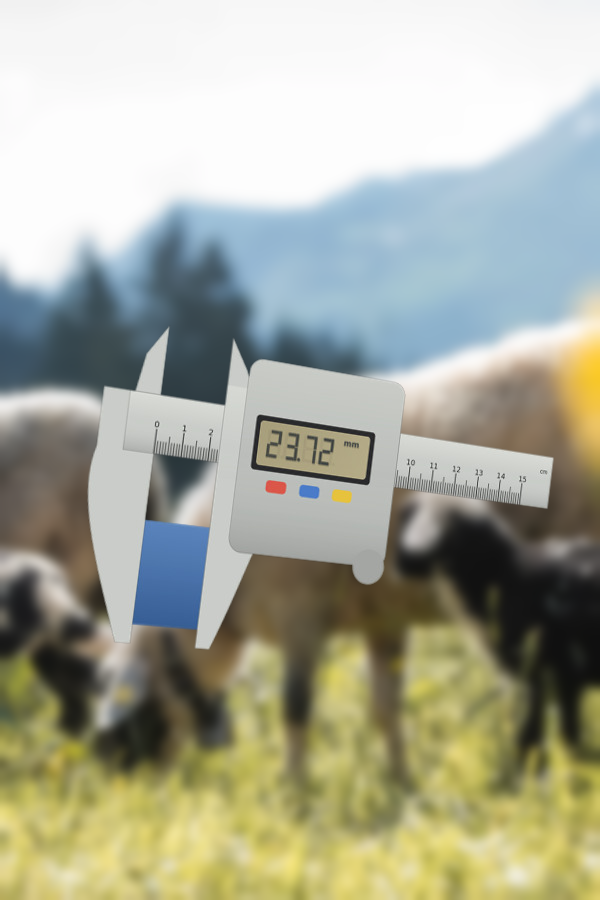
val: {"value": 23.72, "unit": "mm"}
